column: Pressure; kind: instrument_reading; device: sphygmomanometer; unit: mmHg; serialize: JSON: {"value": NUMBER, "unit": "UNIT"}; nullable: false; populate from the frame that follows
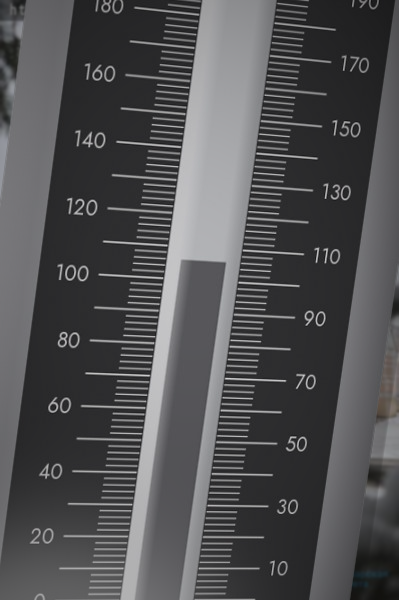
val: {"value": 106, "unit": "mmHg"}
